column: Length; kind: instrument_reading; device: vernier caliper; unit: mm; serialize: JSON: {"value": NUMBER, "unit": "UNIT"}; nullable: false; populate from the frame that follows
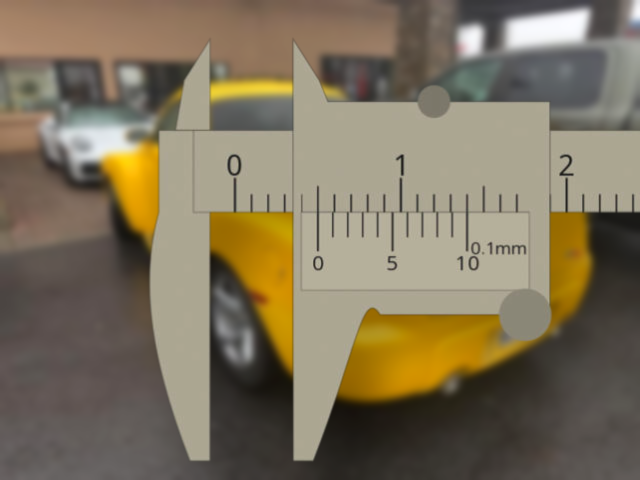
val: {"value": 5.0, "unit": "mm"}
